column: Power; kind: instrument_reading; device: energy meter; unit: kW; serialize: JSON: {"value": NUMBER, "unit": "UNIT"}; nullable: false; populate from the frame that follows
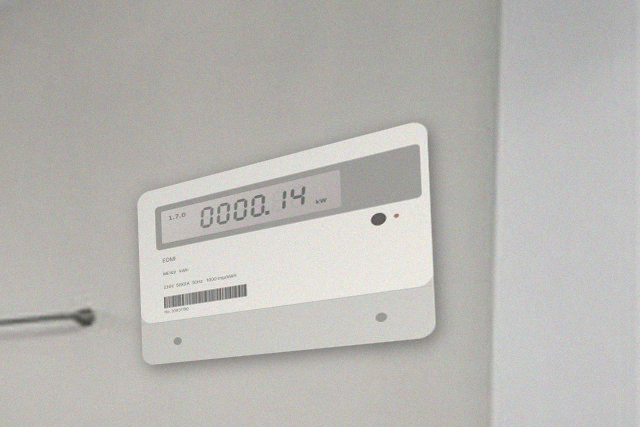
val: {"value": 0.14, "unit": "kW"}
